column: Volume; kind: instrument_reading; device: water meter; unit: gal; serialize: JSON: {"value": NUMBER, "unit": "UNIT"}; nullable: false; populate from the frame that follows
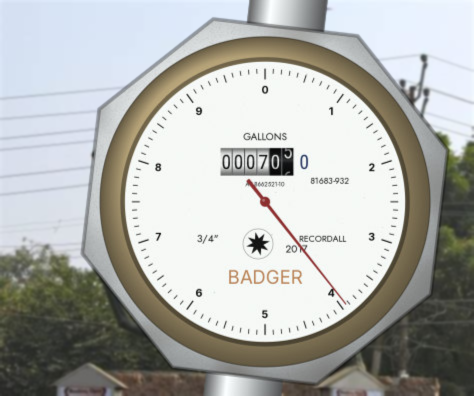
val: {"value": 7053.9, "unit": "gal"}
